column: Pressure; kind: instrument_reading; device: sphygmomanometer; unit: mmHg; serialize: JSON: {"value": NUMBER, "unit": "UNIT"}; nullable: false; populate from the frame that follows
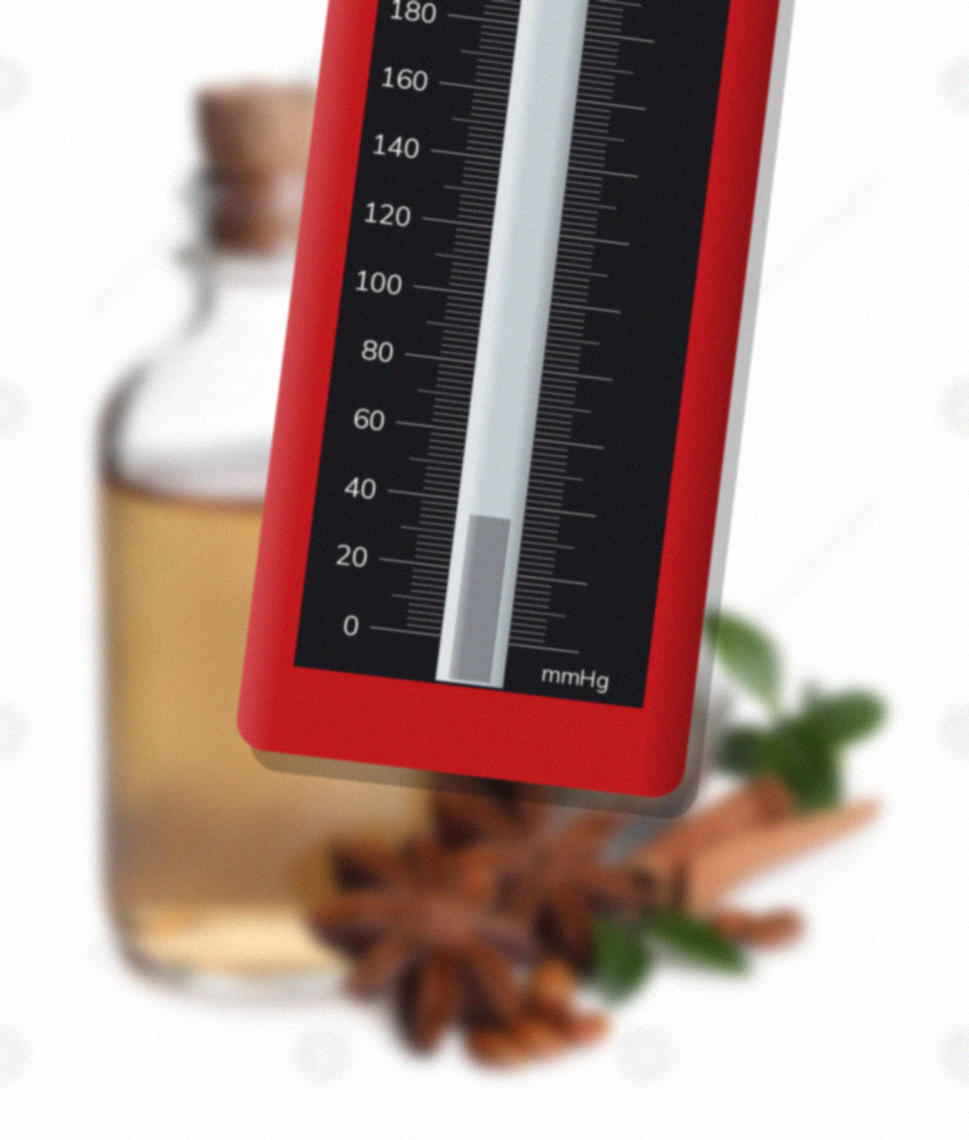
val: {"value": 36, "unit": "mmHg"}
